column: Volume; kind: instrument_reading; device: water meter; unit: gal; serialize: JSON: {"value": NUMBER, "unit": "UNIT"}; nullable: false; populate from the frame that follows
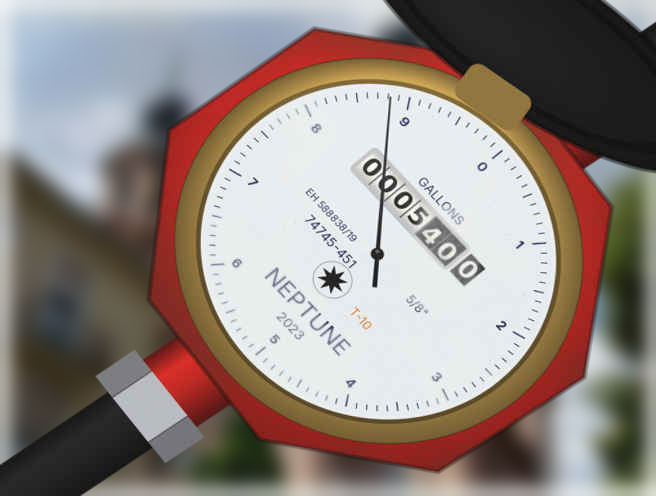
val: {"value": 5398.8, "unit": "gal"}
